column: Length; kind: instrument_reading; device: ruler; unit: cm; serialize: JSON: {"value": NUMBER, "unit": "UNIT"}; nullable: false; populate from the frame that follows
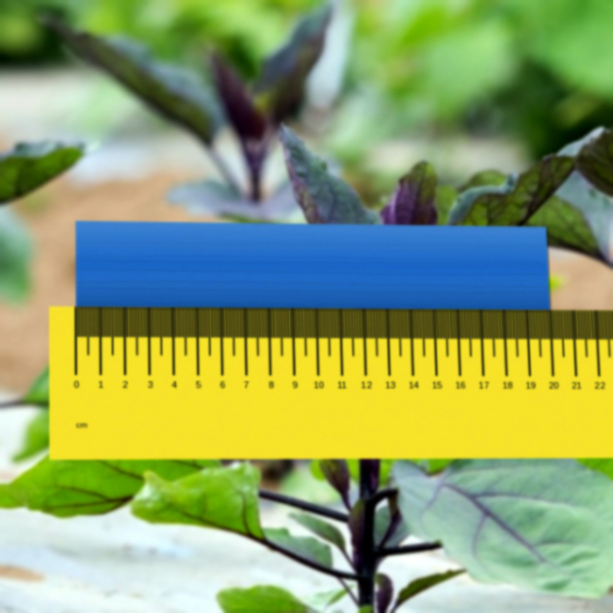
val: {"value": 20, "unit": "cm"}
